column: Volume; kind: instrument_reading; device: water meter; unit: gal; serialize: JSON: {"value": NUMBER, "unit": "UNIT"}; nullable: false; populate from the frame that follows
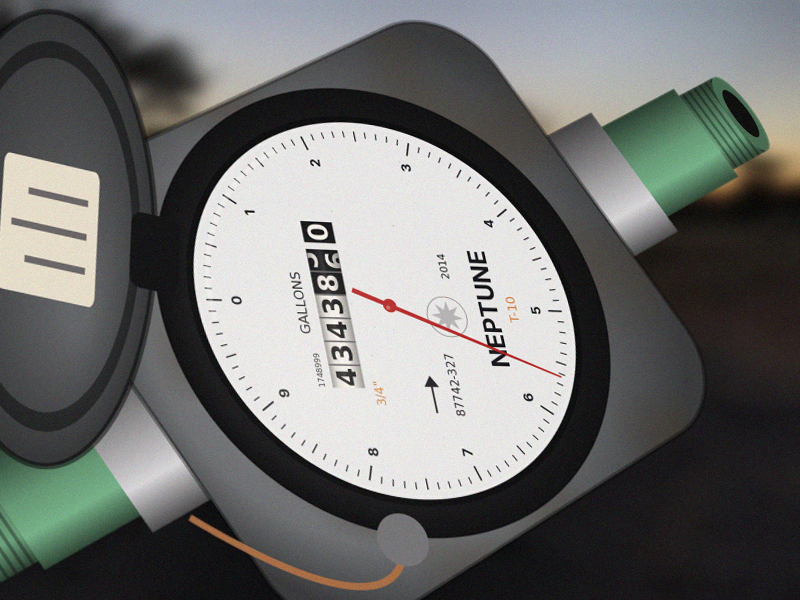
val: {"value": 4343855.6, "unit": "gal"}
